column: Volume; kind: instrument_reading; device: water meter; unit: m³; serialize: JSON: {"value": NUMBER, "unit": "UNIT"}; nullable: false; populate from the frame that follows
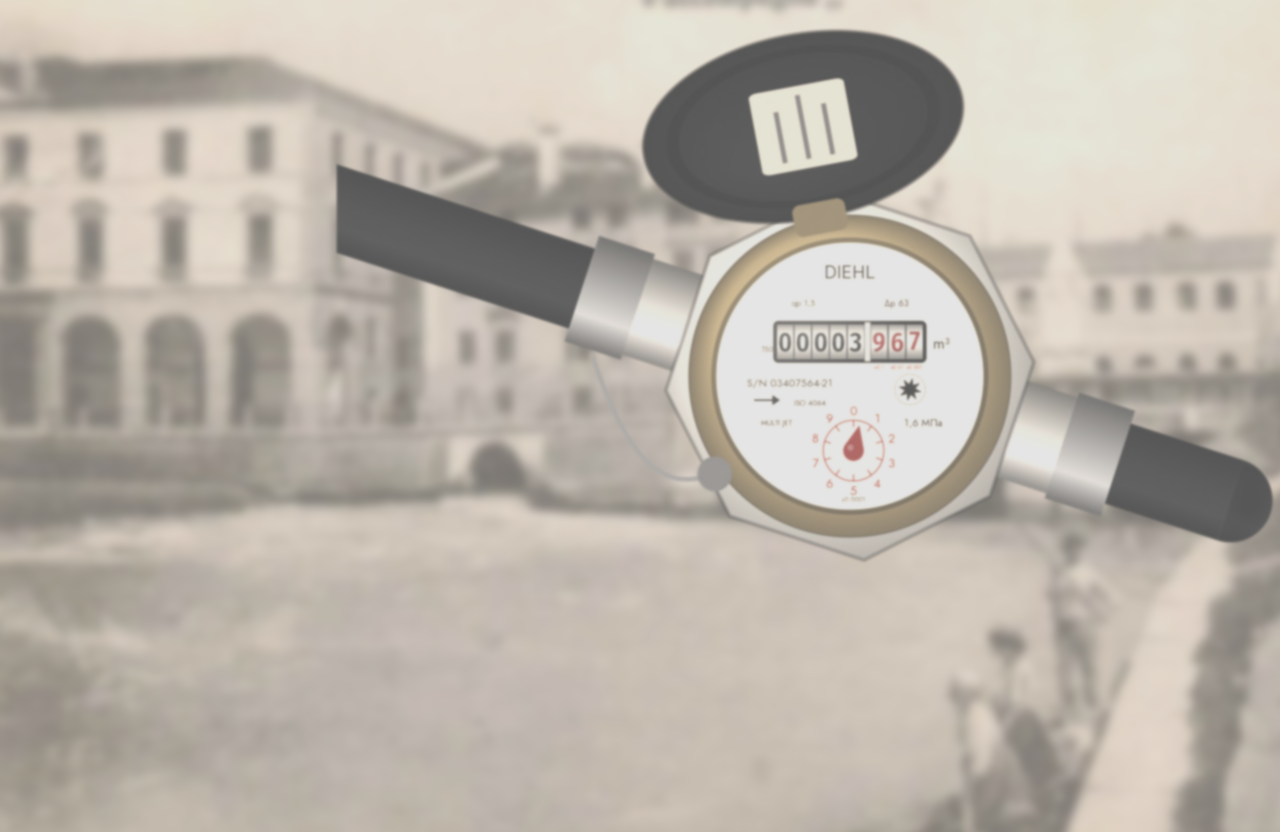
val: {"value": 3.9670, "unit": "m³"}
